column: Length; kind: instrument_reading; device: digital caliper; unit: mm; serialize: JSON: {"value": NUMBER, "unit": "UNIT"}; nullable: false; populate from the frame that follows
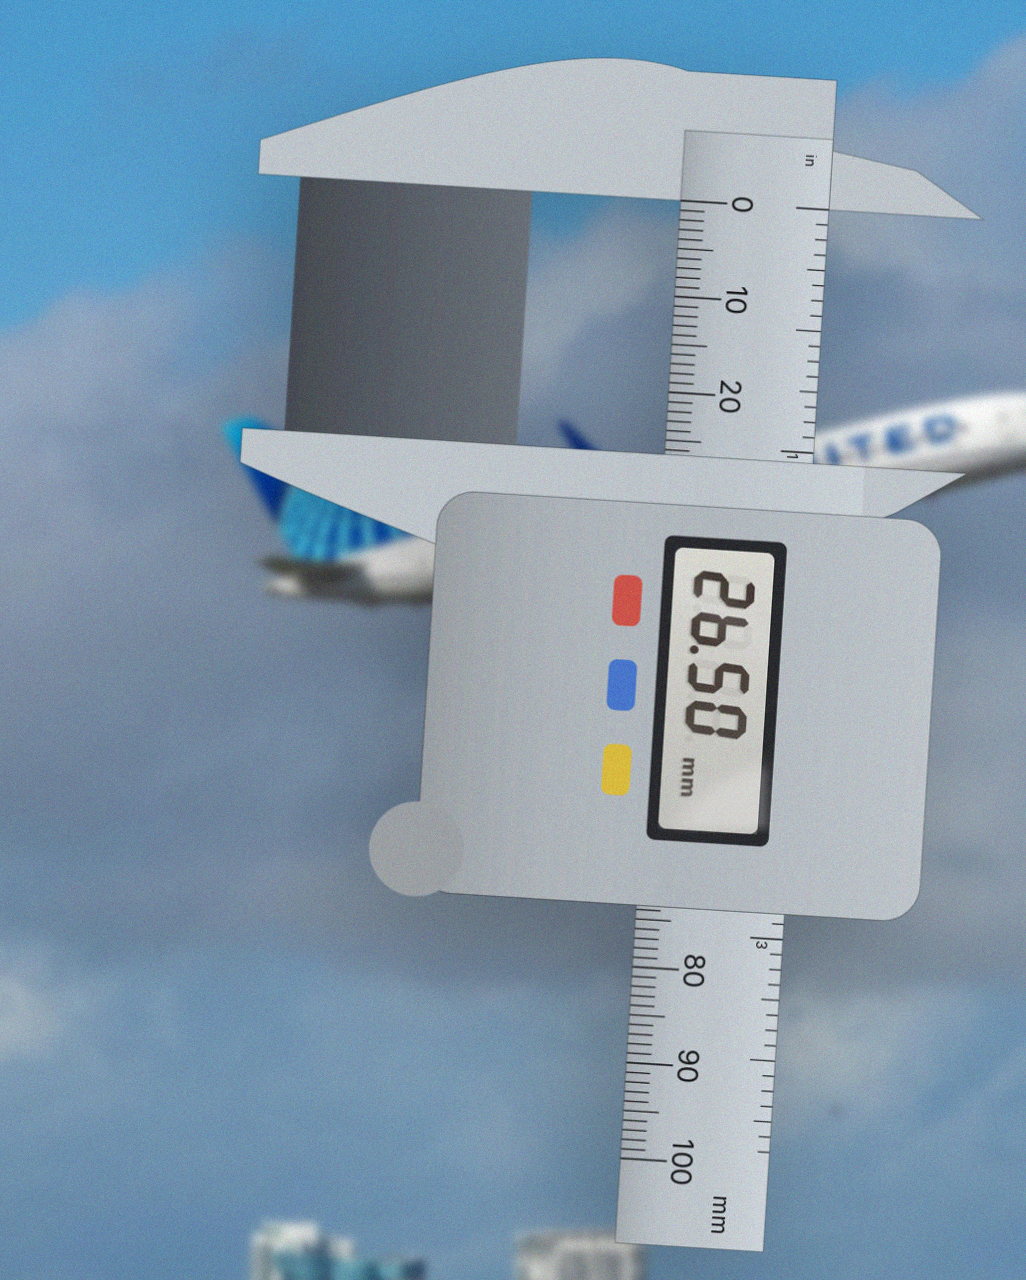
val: {"value": 26.50, "unit": "mm"}
